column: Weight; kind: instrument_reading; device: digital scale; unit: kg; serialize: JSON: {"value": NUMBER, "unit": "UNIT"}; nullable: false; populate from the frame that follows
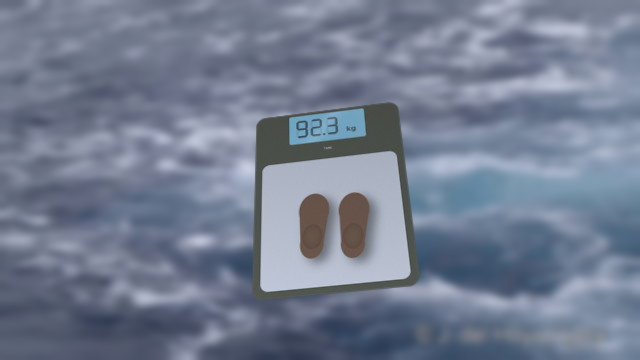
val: {"value": 92.3, "unit": "kg"}
